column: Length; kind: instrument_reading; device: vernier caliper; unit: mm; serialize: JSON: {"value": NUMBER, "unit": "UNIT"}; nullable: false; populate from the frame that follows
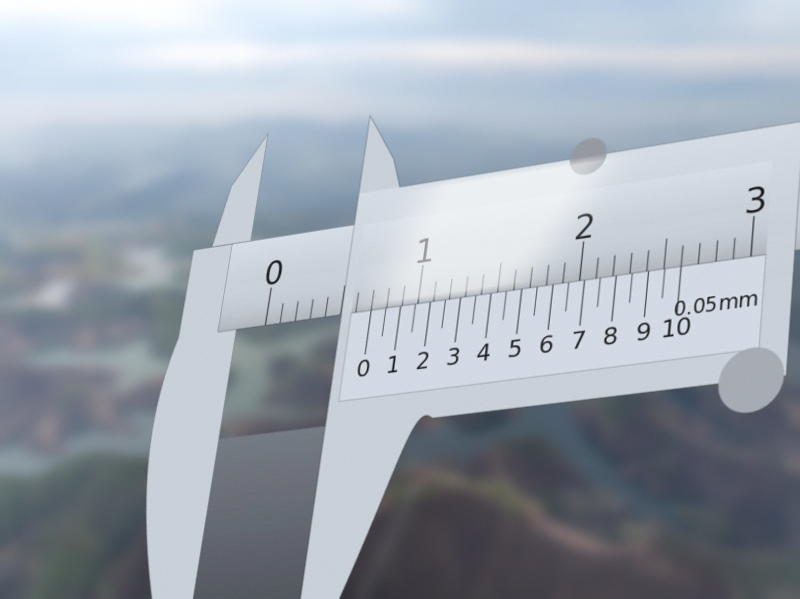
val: {"value": 7.0, "unit": "mm"}
